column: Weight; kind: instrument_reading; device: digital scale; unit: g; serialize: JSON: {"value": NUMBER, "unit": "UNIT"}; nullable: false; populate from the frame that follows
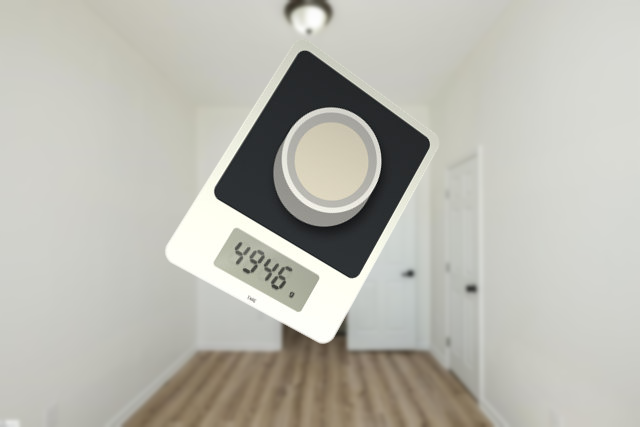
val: {"value": 4946, "unit": "g"}
